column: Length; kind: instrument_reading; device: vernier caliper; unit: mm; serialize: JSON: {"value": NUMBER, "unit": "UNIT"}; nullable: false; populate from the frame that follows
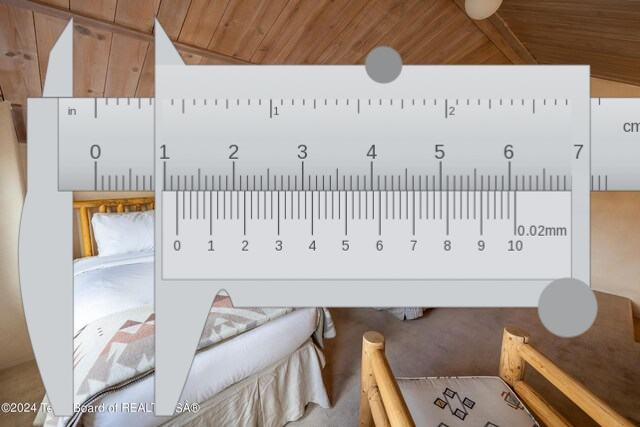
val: {"value": 11.8, "unit": "mm"}
